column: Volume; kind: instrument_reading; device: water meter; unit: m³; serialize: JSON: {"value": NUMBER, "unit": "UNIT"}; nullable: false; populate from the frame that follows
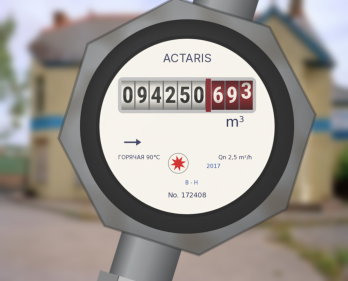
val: {"value": 94250.693, "unit": "m³"}
